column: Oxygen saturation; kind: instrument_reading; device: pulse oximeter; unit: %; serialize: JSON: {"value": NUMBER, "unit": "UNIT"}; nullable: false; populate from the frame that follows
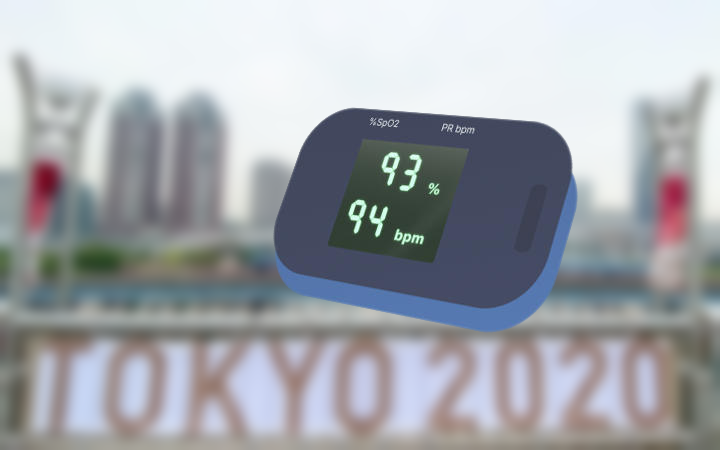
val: {"value": 93, "unit": "%"}
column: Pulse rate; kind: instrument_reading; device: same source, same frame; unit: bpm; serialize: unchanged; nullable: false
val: {"value": 94, "unit": "bpm"}
